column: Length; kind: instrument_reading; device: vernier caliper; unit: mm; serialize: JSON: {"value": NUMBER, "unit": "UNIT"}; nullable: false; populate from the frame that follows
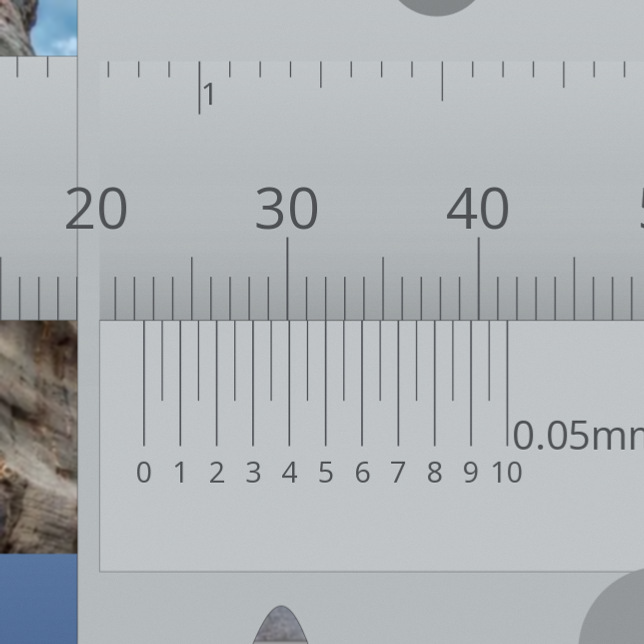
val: {"value": 22.5, "unit": "mm"}
